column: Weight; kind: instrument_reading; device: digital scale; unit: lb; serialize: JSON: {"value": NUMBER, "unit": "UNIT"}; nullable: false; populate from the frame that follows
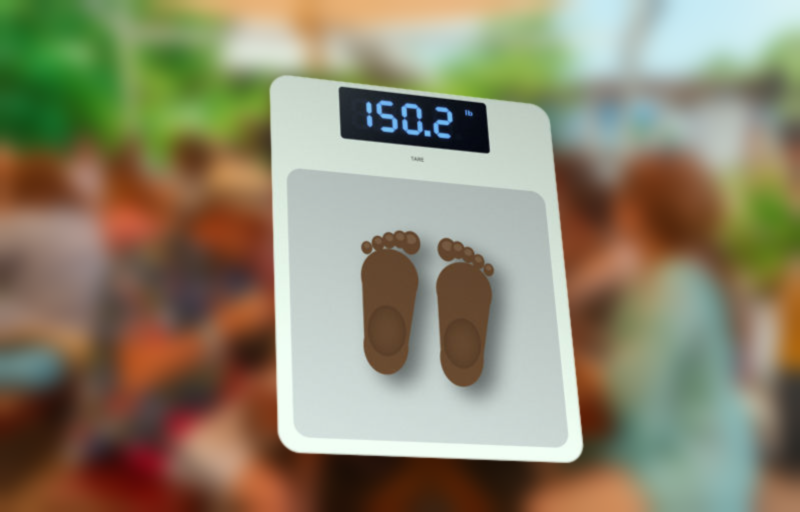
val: {"value": 150.2, "unit": "lb"}
